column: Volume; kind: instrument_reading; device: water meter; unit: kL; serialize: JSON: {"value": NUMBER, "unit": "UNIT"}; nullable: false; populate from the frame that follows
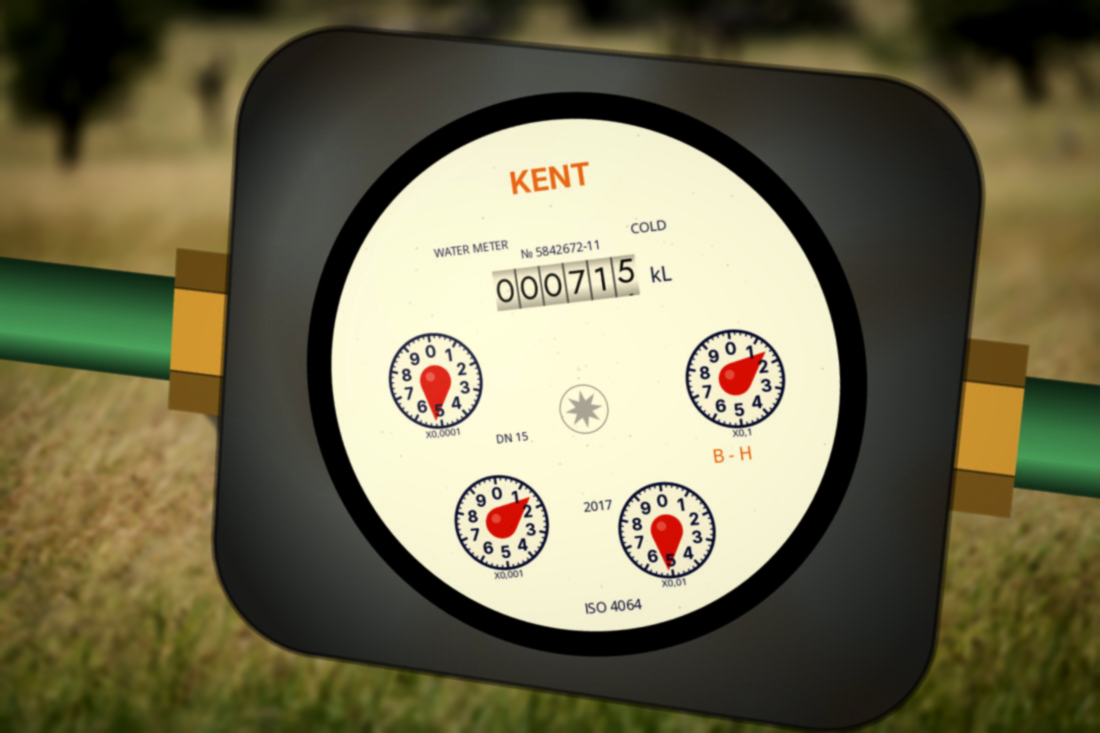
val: {"value": 715.1515, "unit": "kL"}
